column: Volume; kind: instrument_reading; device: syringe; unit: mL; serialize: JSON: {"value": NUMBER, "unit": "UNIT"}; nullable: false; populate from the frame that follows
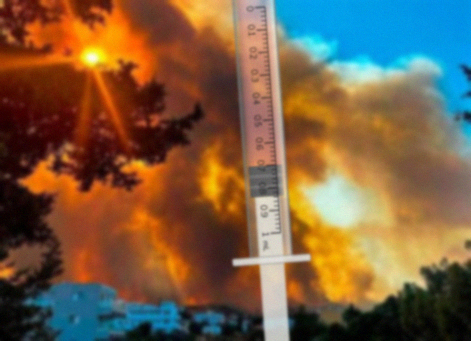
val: {"value": 0.7, "unit": "mL"}
